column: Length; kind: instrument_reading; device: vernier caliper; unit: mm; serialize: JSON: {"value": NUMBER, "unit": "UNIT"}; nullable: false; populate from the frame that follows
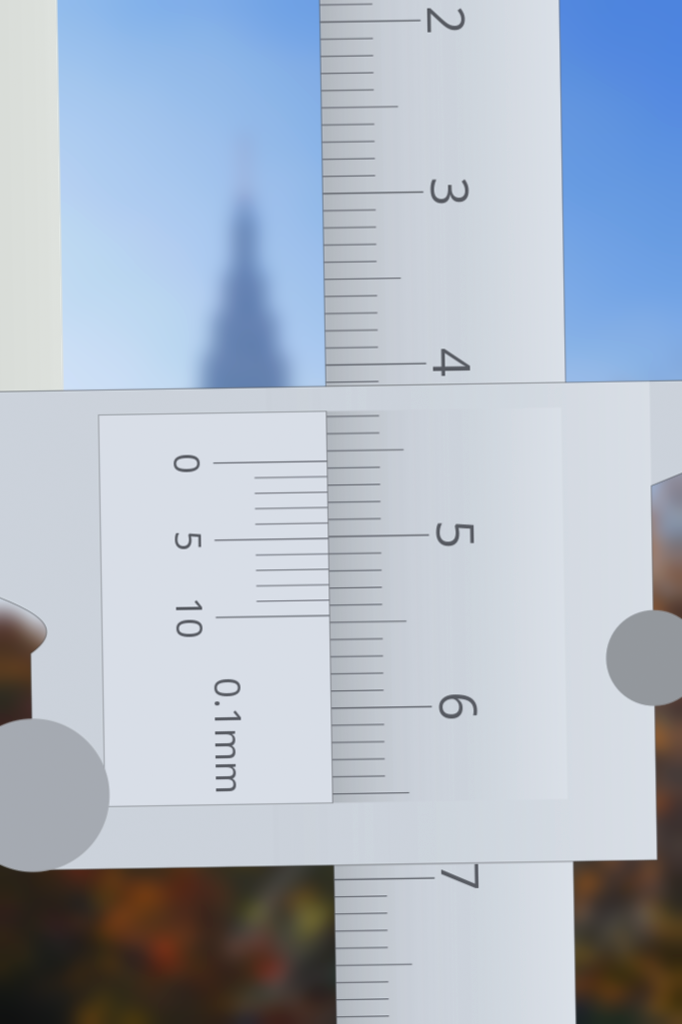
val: {"value": 45.6, "unit": "mm"}
